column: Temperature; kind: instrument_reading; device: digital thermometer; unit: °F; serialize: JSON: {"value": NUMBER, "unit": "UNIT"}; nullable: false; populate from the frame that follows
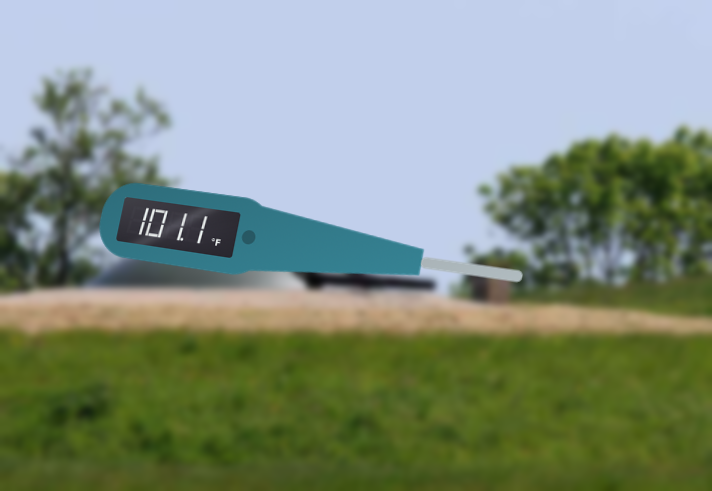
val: {"value": 101.1, "unit": "°F"}
